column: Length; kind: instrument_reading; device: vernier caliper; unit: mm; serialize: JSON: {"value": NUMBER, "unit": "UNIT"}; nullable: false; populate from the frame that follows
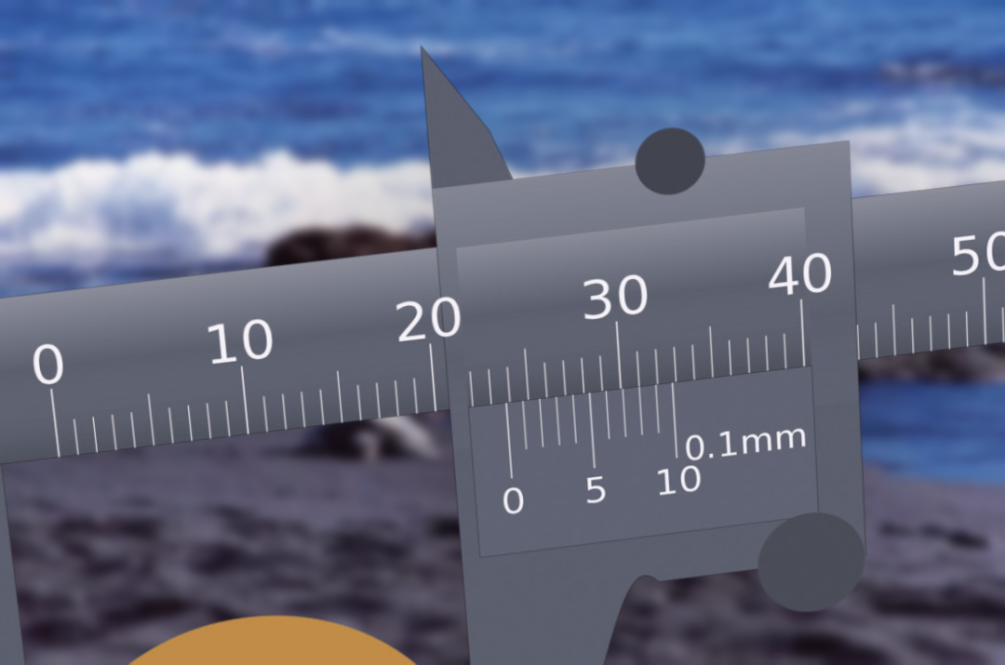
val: {"value": 23.8, "unit": "mm"}
